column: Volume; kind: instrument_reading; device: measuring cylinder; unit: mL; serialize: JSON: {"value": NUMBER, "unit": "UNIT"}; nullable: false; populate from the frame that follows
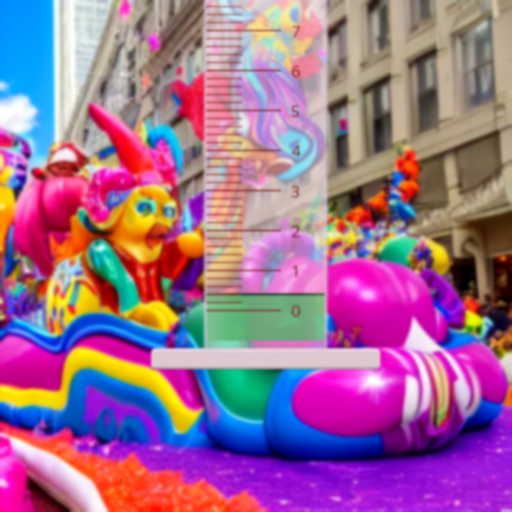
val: {"value": 0.4, "unit": "mL"}
